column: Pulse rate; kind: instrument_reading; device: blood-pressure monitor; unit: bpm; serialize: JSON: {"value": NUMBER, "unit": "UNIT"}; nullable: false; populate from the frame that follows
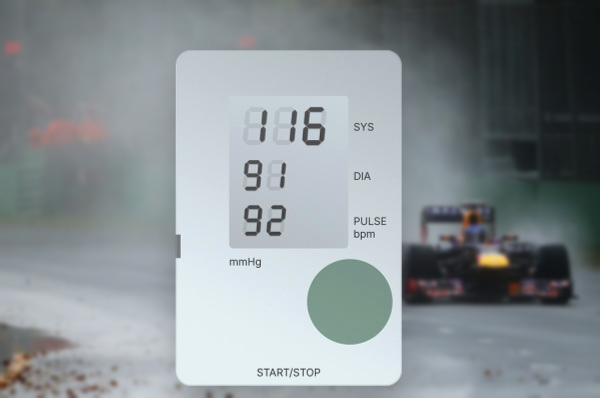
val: {"value": 92, "unit": "bpm"}
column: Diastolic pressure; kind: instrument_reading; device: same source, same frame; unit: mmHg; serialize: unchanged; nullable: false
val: {"value": 91, "unit": "mmHg"}
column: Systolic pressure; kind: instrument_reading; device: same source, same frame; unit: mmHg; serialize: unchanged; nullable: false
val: {"value": 116, "unit": "mmHg"}
